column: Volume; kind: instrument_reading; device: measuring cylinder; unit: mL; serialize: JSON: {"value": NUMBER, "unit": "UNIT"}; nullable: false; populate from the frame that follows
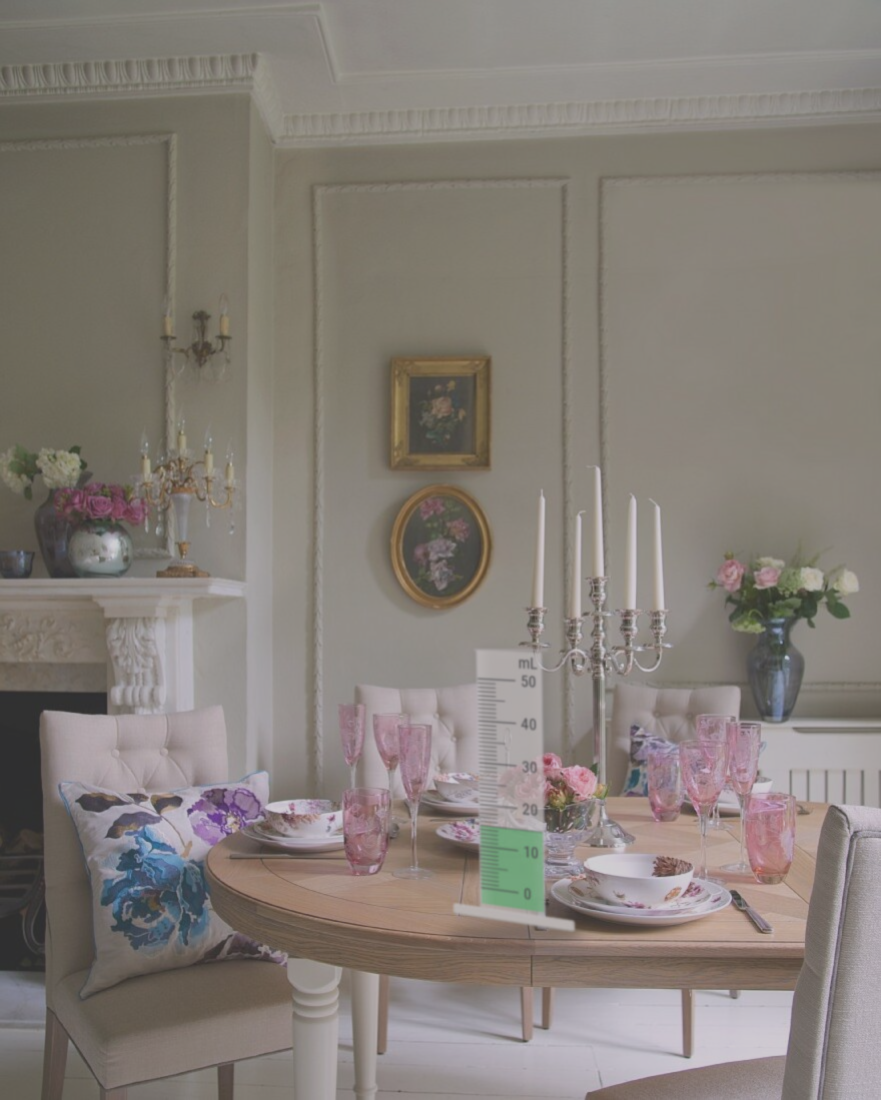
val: {"value": 15, "unit": "mL"}
